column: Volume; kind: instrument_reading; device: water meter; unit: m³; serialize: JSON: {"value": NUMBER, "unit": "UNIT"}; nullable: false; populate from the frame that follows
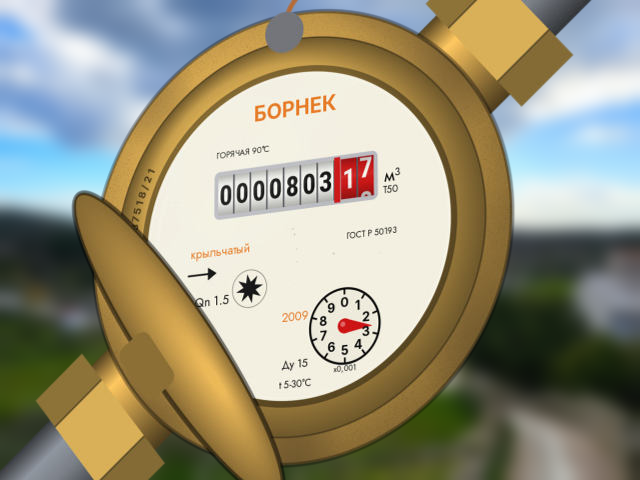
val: {"value": 803.172, "unit": "m³"}
